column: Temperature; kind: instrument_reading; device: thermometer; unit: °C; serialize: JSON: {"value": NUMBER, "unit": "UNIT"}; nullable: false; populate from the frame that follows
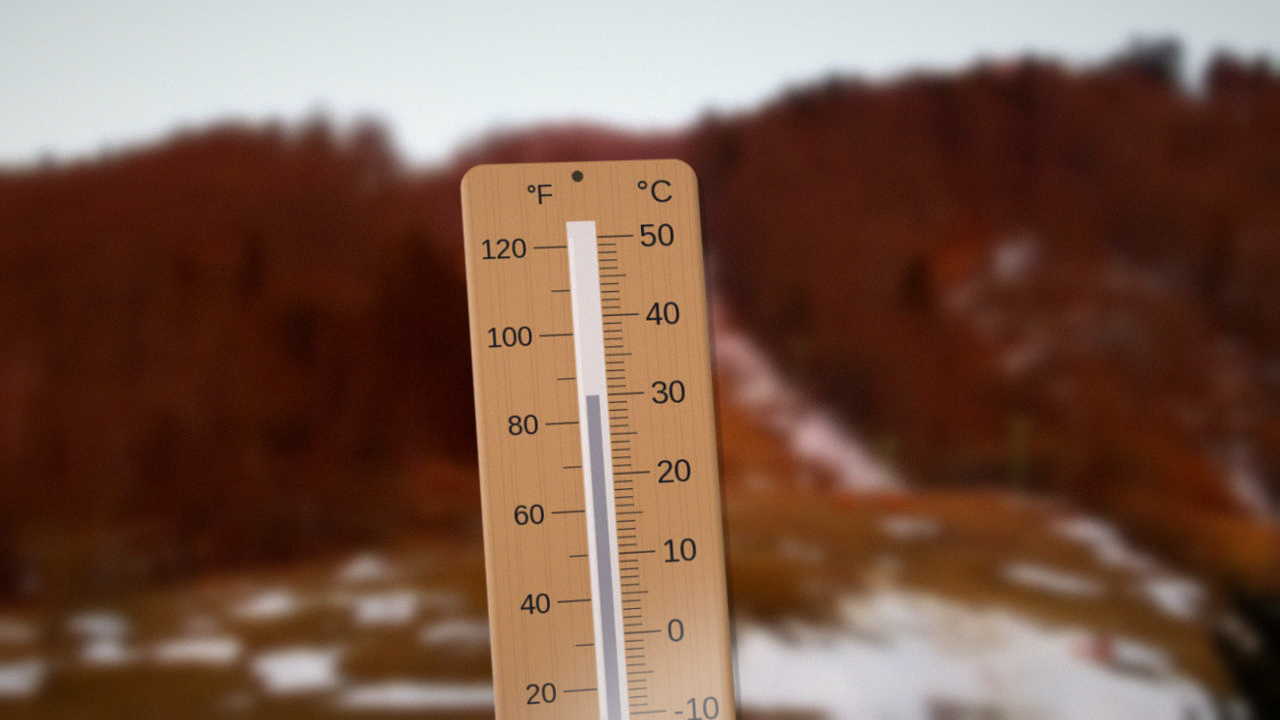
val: {"value": 30, "unit": "°C"}
